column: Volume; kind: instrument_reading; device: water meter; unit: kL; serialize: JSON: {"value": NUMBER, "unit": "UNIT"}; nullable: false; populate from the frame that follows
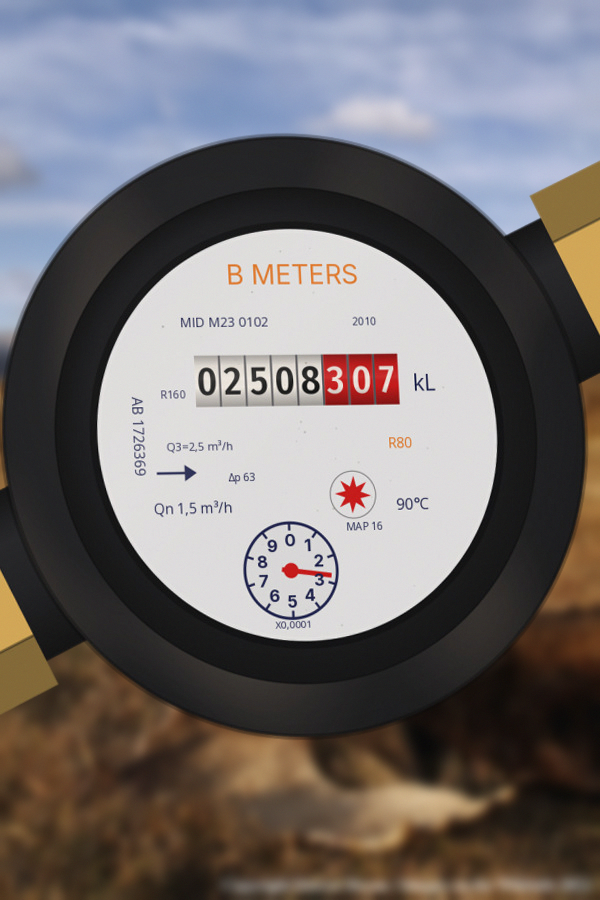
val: {"value": 2508.3072, "unit": "kL"}
